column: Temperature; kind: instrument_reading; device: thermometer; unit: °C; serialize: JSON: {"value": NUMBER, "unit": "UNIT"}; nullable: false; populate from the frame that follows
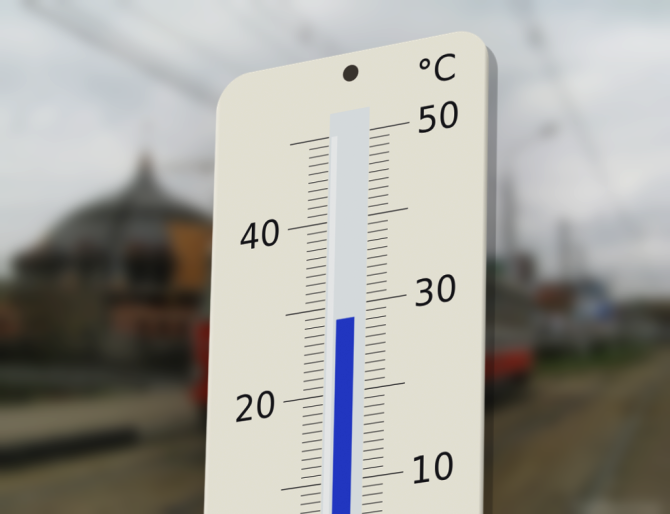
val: {"value": 28.5, "unit": "°C"}
